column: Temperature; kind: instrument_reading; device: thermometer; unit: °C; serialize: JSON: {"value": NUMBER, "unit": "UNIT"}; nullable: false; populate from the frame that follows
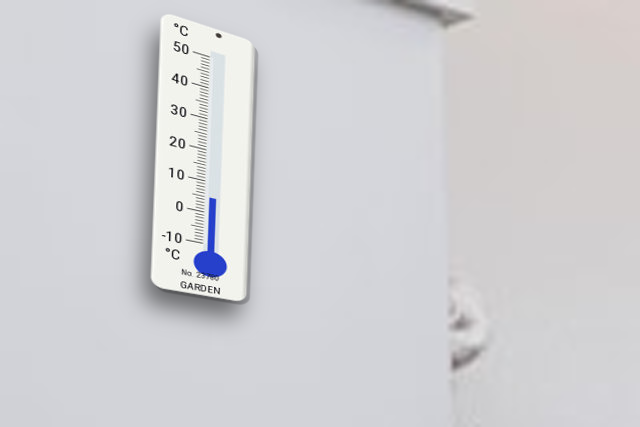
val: {"value": 5, "unit": "°C"}
